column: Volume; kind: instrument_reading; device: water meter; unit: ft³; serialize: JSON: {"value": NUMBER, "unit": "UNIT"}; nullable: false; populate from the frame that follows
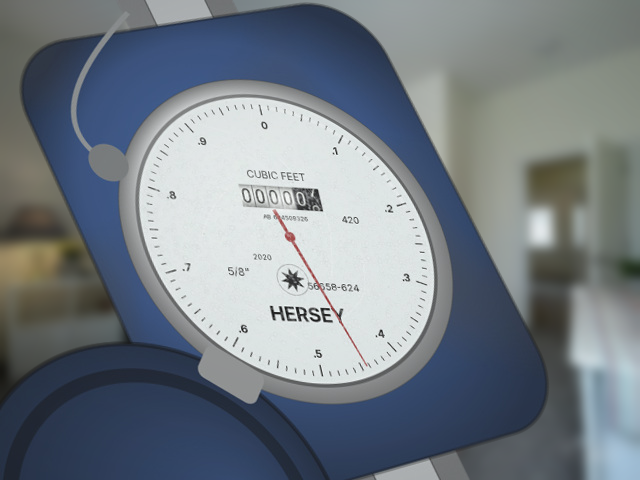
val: {"value": 7.44, "unit": "ft³"}
